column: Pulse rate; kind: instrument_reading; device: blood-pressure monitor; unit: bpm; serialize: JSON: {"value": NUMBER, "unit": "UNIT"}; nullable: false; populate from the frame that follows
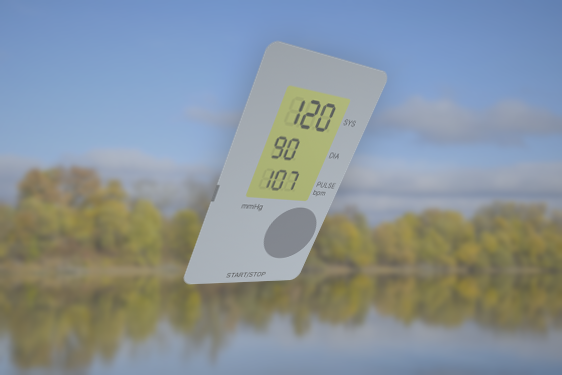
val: {"value": 107, "unit": "bpm"}
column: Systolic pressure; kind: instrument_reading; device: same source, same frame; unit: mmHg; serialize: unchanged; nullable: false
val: {"value": 120, "unit": "mmHg"}
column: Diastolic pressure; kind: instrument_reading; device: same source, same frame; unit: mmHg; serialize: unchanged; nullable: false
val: {"value": 90, "unit": "mmHg"}
